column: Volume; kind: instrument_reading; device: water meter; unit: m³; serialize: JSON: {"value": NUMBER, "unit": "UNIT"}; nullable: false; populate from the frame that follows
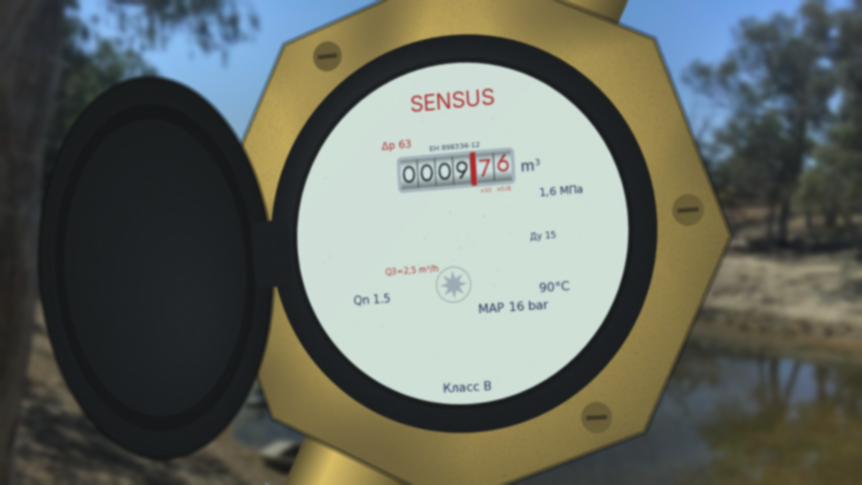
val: {"value": 9.76, "unit": "m³"}
